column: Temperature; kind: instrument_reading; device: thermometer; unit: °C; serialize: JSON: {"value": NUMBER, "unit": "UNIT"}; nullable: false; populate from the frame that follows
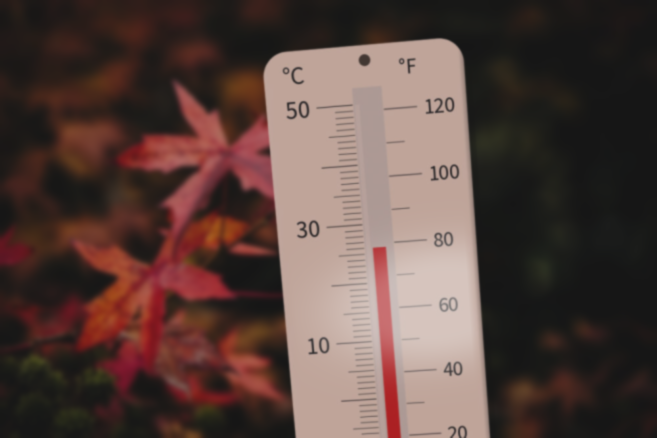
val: {"value": 26, "unit": "°C"}
